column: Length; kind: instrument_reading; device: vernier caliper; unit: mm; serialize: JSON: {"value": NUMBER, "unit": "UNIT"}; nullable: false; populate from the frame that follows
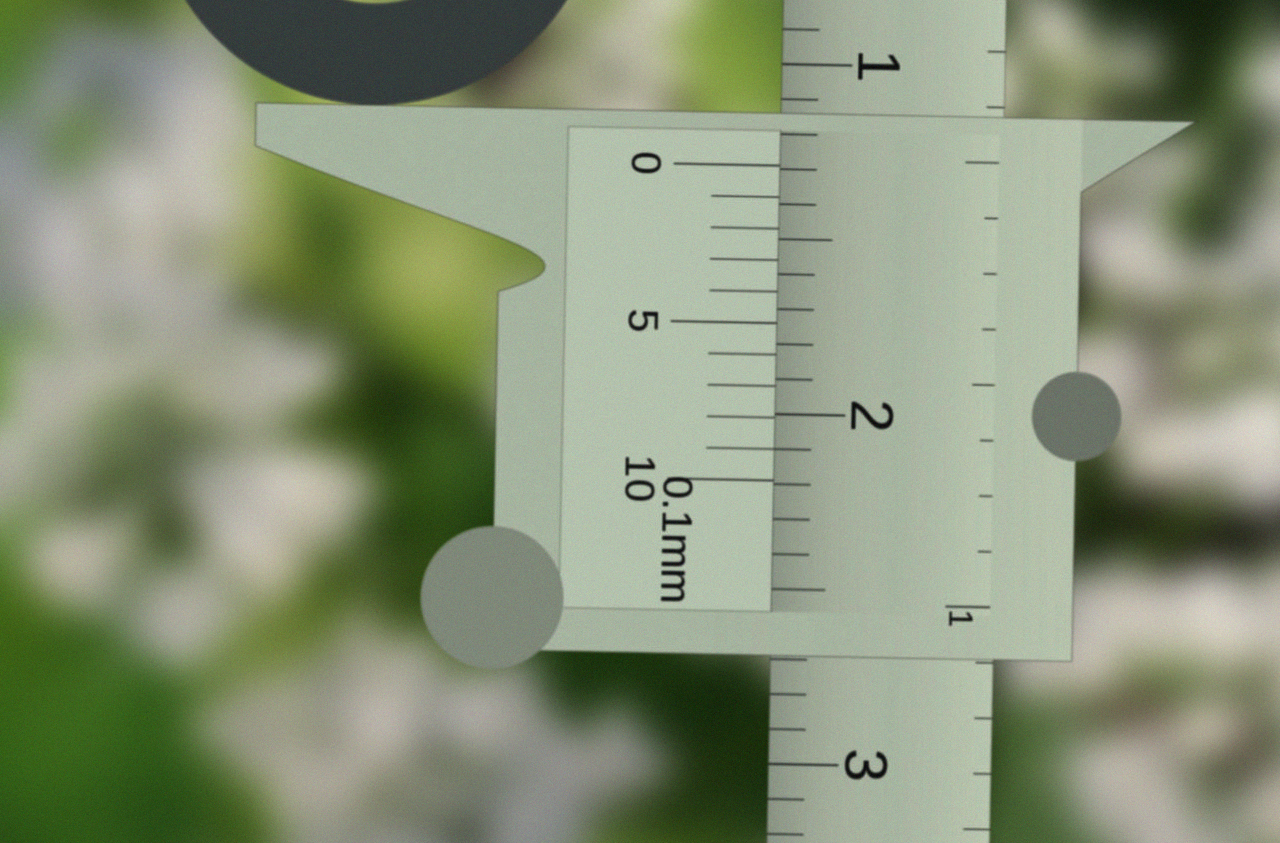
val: {"value": 12.9, "unit": "mm"}
